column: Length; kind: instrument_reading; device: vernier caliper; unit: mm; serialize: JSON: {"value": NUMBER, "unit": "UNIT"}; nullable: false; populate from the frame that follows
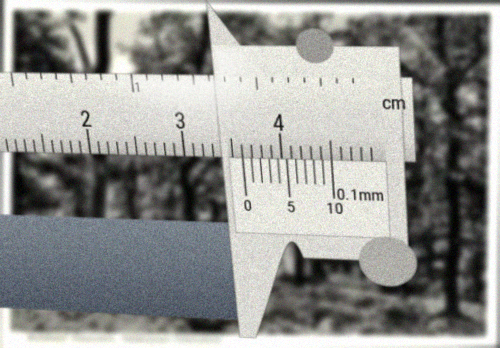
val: {"value": 36.0, "unit": "mm"}
